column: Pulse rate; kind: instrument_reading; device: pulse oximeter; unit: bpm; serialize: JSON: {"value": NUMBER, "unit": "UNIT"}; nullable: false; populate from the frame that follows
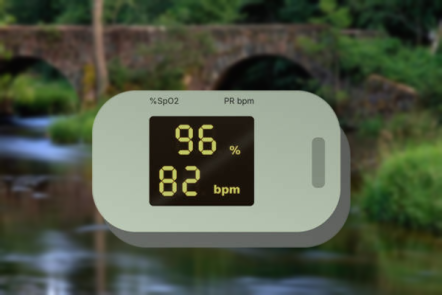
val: {"value": 82, "unit": "bpm"}
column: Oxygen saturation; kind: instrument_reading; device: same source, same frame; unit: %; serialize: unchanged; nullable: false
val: {"value": 96, "unit": "%"}
